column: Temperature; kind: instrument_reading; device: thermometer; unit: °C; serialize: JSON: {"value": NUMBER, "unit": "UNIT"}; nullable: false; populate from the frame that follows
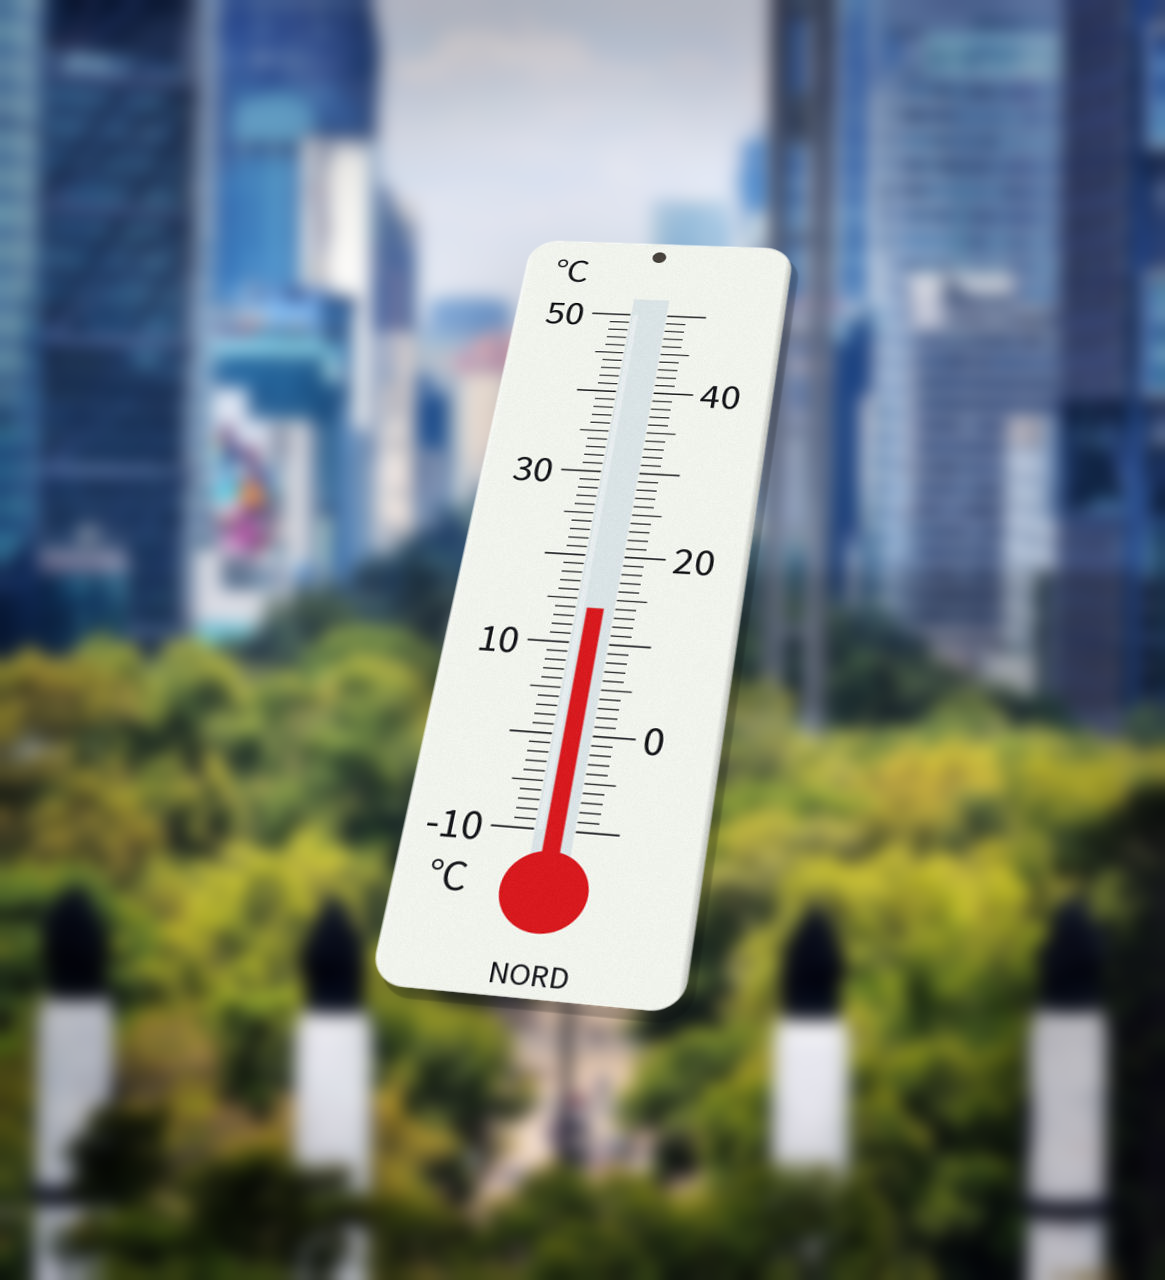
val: {"value": 14, "unit": "°C"}
